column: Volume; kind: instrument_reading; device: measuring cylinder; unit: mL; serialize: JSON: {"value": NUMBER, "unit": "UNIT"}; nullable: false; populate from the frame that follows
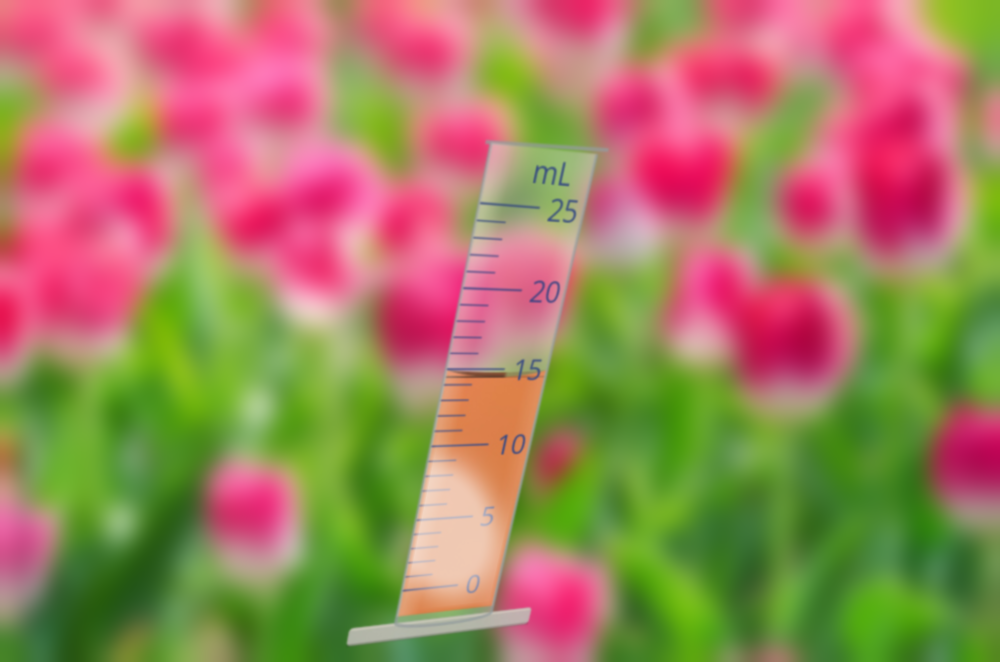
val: {"value": 14.5, "unit": "mL"}
